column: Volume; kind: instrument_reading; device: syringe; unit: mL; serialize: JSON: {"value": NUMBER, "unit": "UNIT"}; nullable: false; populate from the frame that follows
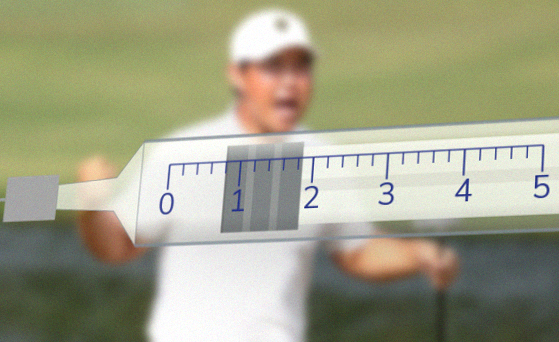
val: {"value": 0.8, "unit": "mL"}
